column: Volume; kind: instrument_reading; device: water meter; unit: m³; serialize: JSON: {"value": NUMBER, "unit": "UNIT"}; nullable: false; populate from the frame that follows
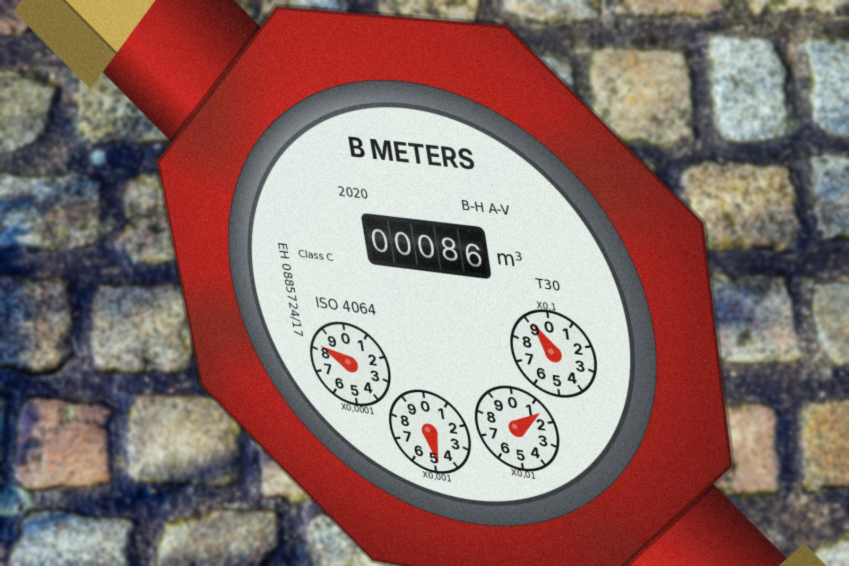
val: {"value": 85.9148, "unit": "m³"}
